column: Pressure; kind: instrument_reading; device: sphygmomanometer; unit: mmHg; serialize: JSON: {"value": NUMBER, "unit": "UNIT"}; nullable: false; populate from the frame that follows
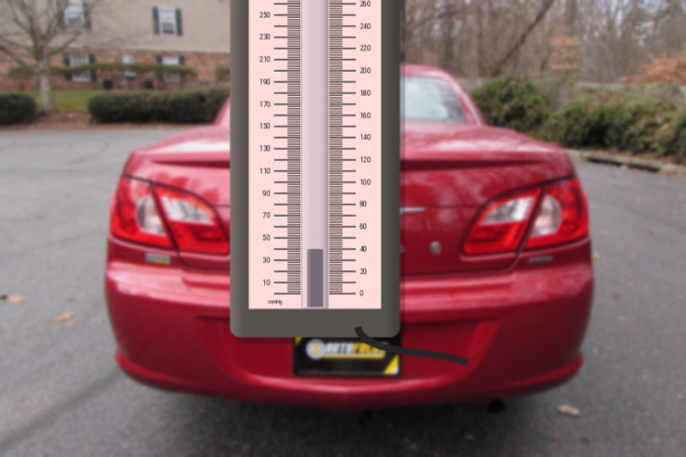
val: {"value": 40, "unit": "mmHg"}
